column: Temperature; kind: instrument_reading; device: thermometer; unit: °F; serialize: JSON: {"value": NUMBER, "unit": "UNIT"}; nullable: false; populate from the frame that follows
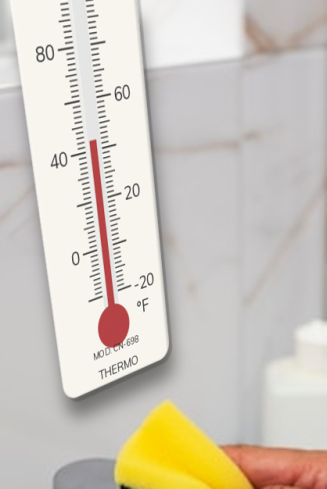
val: {"value": 44, "unit": "°F"}
